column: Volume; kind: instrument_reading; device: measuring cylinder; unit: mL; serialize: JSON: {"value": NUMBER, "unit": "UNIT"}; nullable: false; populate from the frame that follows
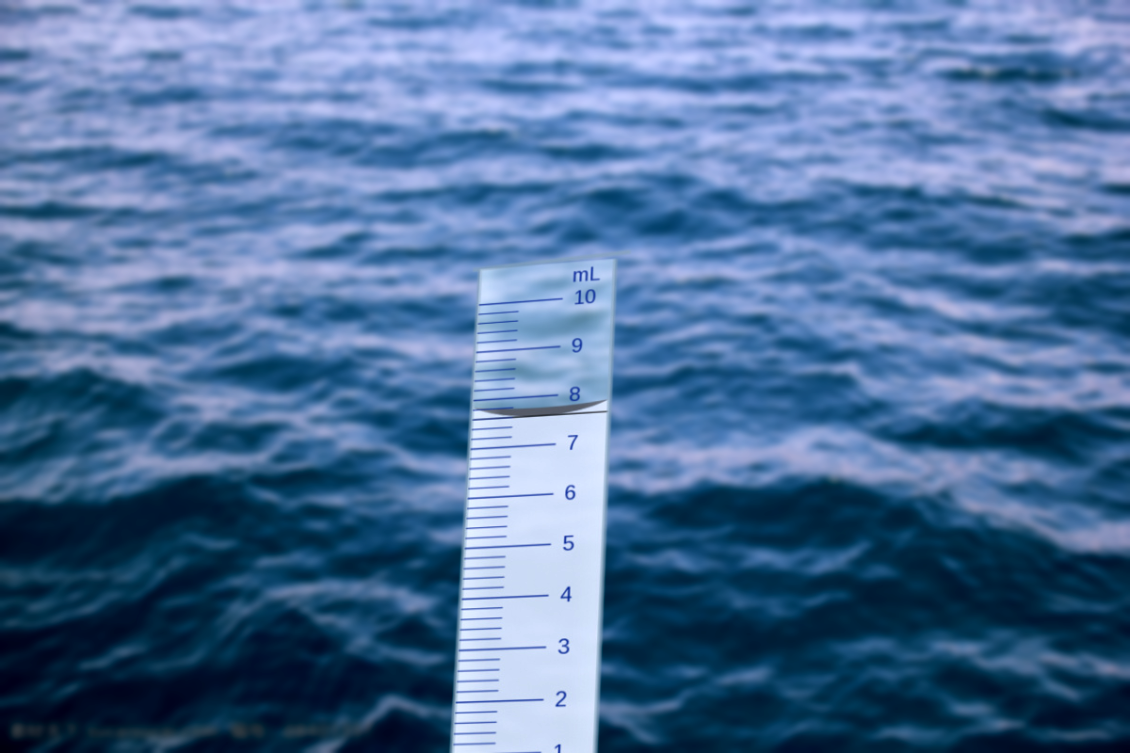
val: {"value": 7.6, "unit": "mL"}
